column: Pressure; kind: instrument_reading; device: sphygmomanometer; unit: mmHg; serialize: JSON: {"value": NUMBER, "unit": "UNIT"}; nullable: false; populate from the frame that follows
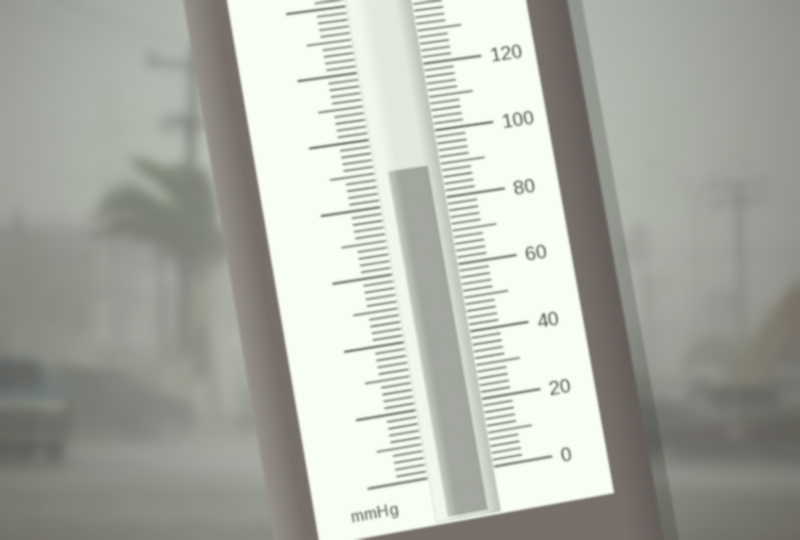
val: {"value": 90, "unit": "mmHg"}
